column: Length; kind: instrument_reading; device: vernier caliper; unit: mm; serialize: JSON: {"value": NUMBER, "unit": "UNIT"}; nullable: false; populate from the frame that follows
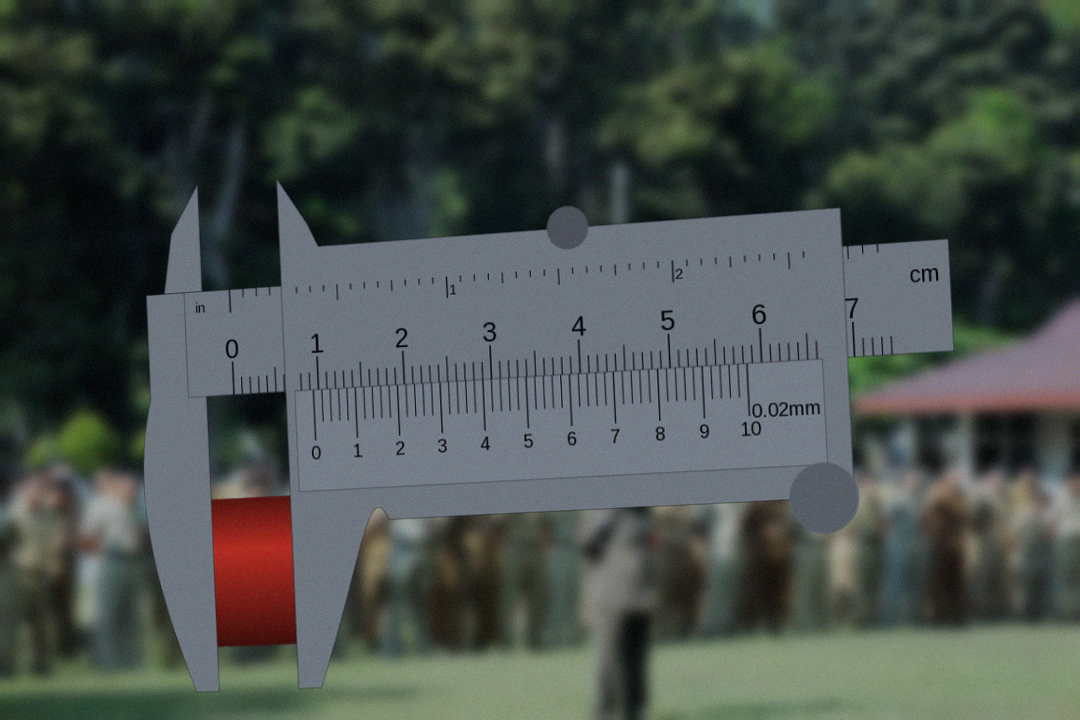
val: {"value": 9.4, "unit": "mm"}
